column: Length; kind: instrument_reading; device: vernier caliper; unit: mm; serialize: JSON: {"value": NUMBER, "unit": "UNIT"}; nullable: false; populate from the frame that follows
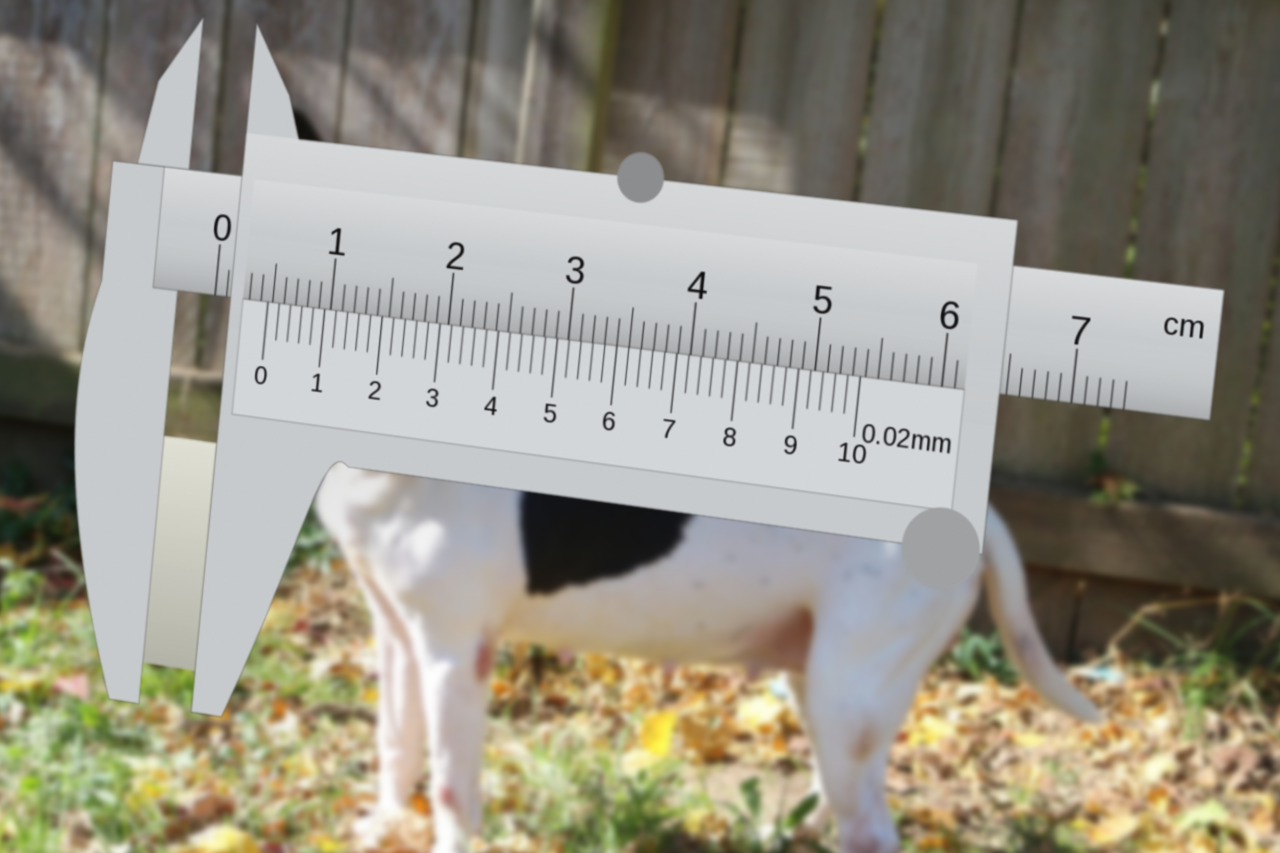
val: {"value": 4.6, "unit": "mm"}
